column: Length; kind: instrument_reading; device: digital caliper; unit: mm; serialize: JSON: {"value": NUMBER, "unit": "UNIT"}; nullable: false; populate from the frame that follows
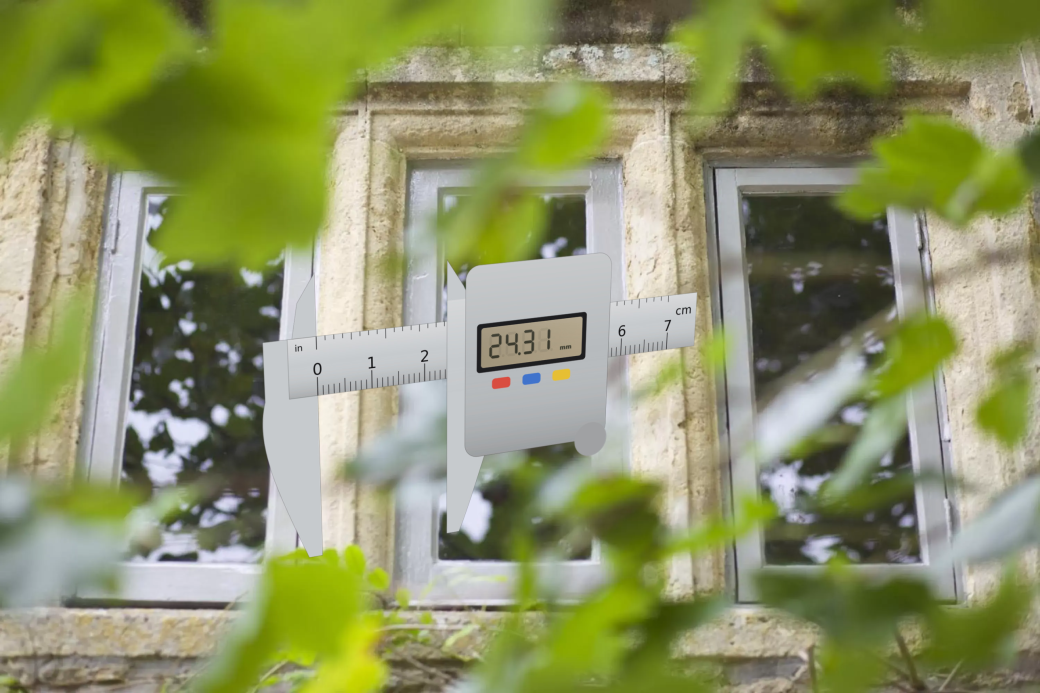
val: {"value": 24.31, "unit": "mm"}
